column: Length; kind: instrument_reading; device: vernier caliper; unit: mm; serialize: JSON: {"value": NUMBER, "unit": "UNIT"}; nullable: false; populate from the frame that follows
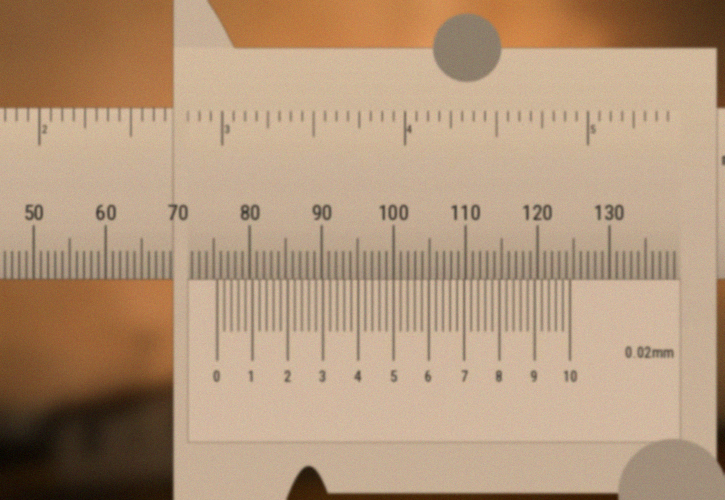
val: {"value": 75.5, "unit": "mm"}
